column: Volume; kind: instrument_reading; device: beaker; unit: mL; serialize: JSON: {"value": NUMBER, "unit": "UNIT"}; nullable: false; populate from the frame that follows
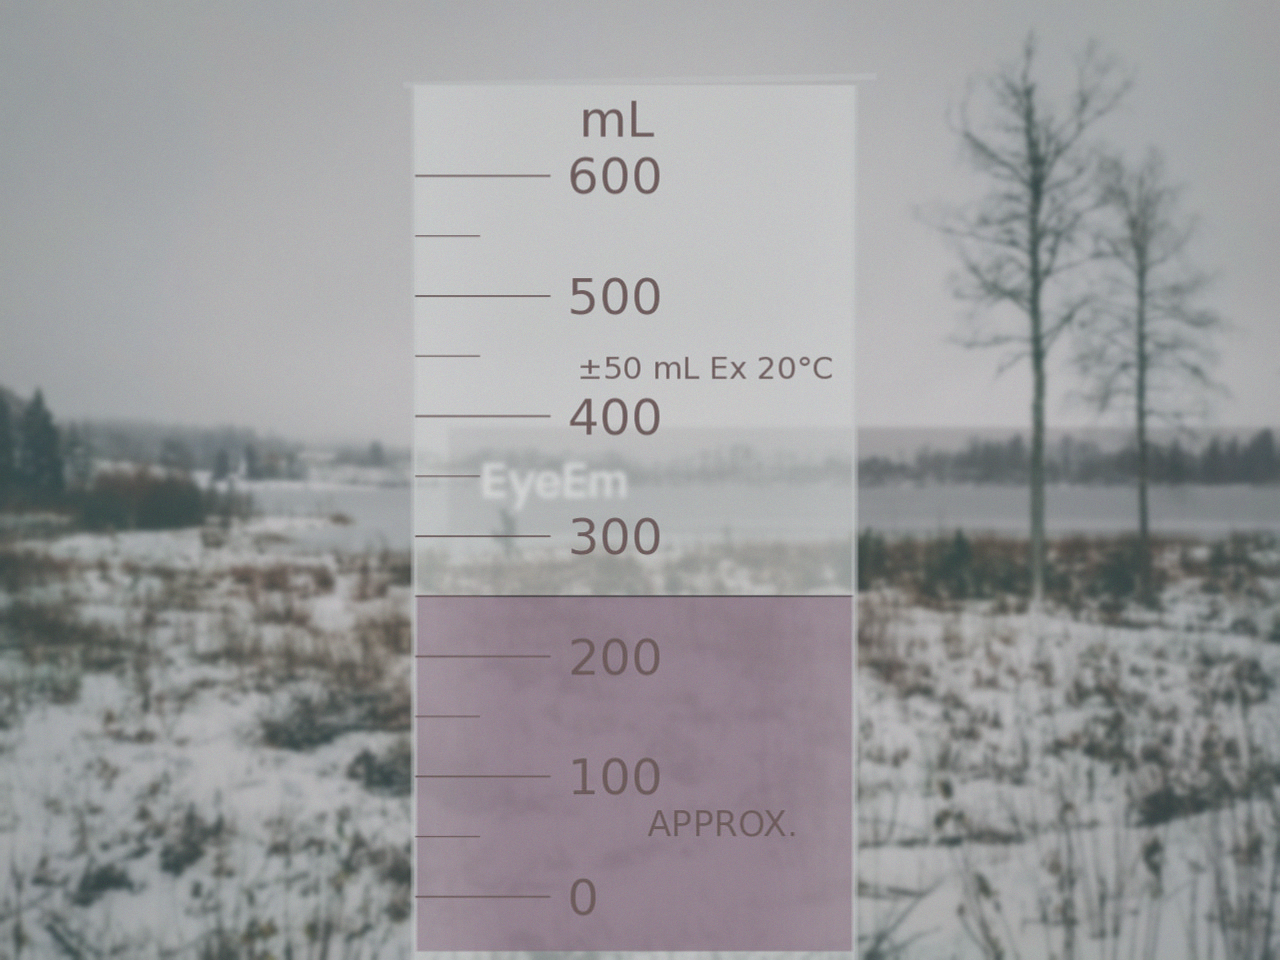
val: {"value": 250, "unit": "mL"}
